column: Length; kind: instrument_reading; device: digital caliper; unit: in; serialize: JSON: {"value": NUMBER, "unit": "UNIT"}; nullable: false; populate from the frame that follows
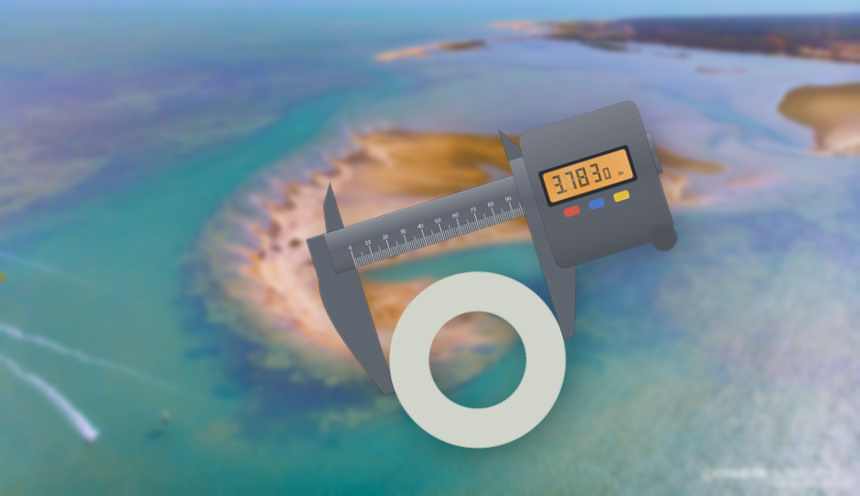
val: {"value": 3.7830, "unit": "in"}
